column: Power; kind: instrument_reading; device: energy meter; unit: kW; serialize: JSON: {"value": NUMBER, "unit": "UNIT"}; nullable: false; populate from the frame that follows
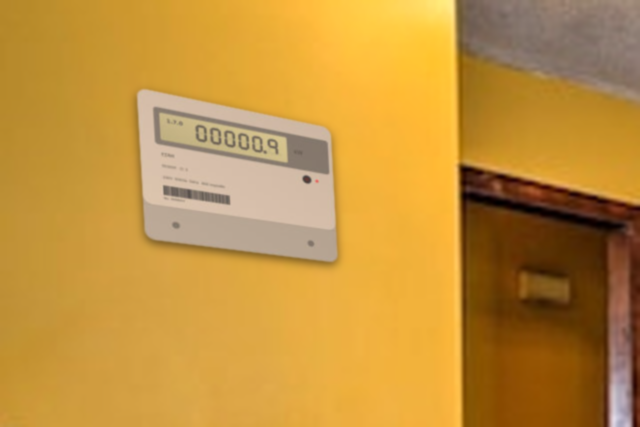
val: {"value": 0.9, "unit": "kW"}
